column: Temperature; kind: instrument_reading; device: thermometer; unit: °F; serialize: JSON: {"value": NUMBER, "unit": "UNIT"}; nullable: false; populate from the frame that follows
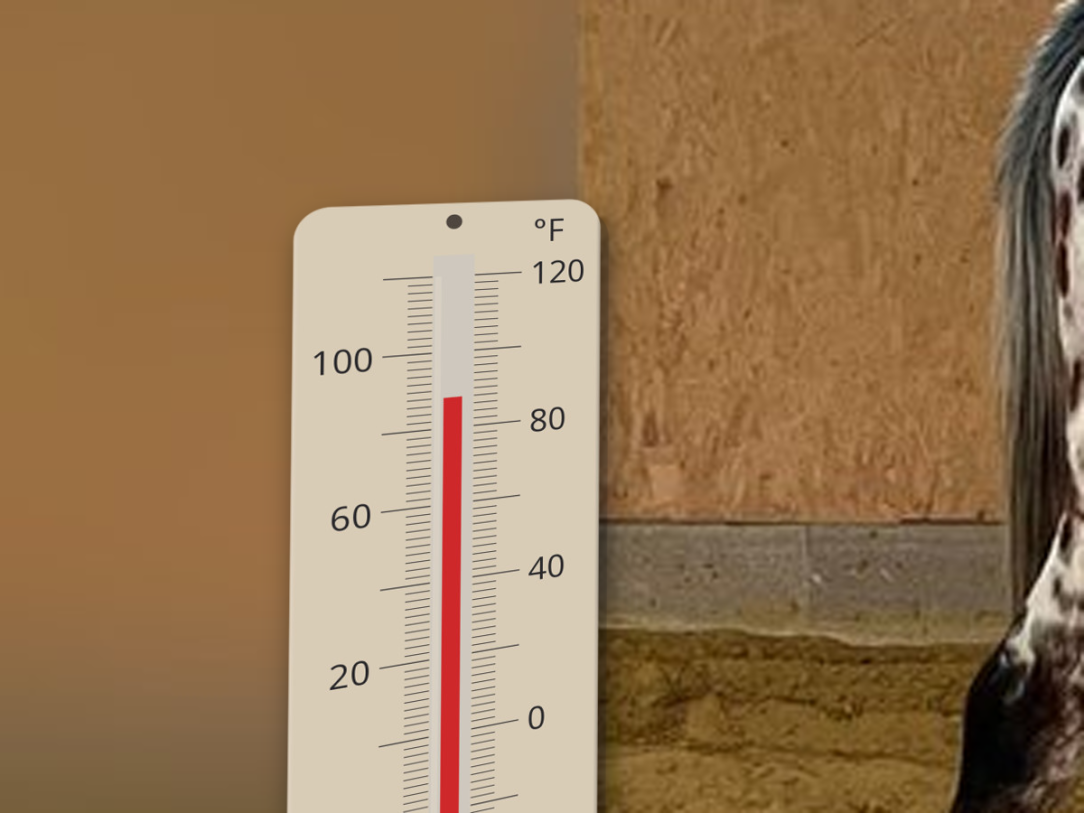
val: {"value": 88, "unit": "°F"}
